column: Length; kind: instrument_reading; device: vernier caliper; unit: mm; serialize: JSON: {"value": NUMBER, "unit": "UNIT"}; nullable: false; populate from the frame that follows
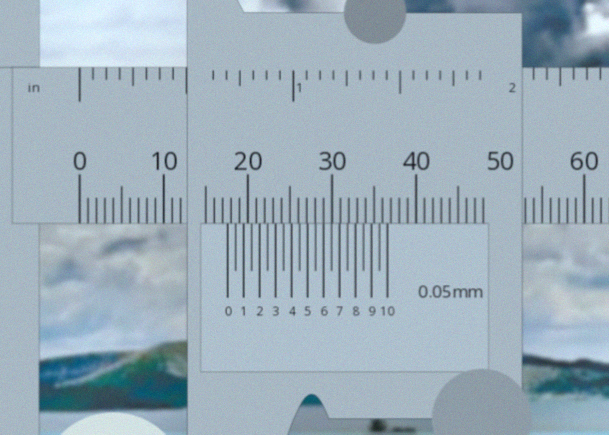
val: {"value": 17.6, "unit": "mm"}
